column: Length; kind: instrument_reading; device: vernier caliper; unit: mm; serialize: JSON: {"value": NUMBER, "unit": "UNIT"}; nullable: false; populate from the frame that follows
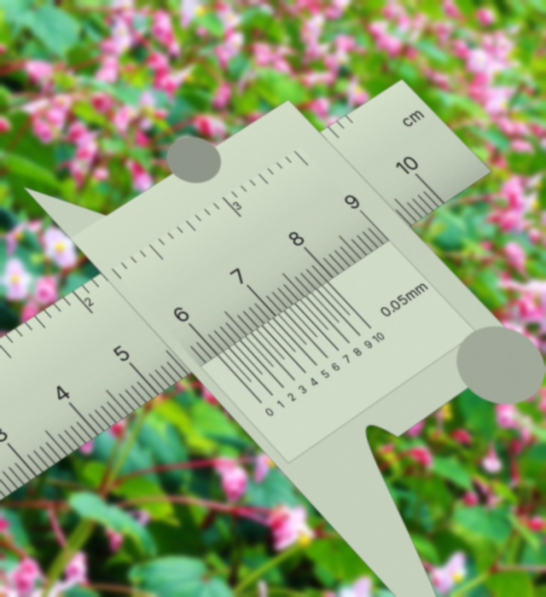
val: {"value": 60.0, "unit": "mm"}
